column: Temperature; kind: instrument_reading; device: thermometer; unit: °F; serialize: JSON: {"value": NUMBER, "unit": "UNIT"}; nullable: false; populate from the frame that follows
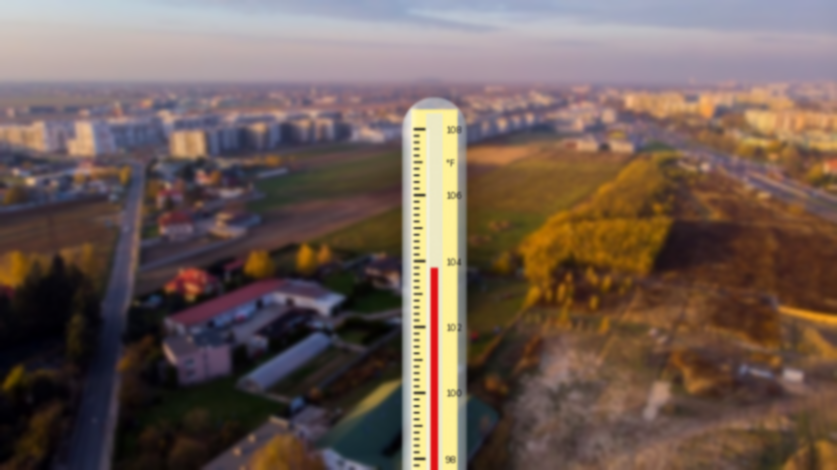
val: {"value": 103.8, "unit": "°F"}
